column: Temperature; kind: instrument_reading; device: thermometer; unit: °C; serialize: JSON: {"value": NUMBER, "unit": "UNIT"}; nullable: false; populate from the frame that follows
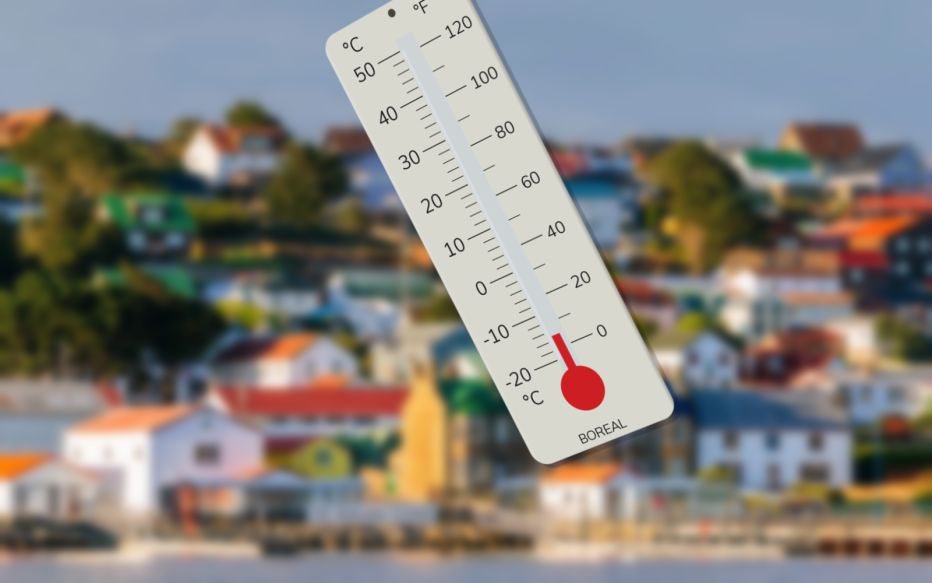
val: {"value": -15, "unit": "°C"}
